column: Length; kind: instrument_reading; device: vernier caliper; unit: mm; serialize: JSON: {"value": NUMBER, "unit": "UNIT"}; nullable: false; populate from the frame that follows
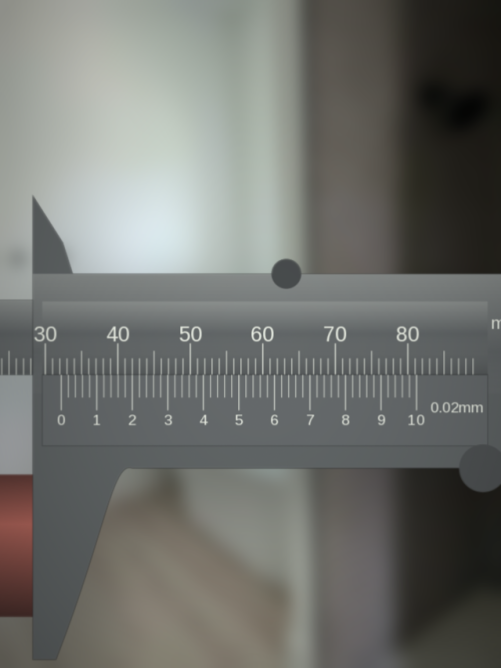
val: {"value": 32.2, "unit": "mm"}
